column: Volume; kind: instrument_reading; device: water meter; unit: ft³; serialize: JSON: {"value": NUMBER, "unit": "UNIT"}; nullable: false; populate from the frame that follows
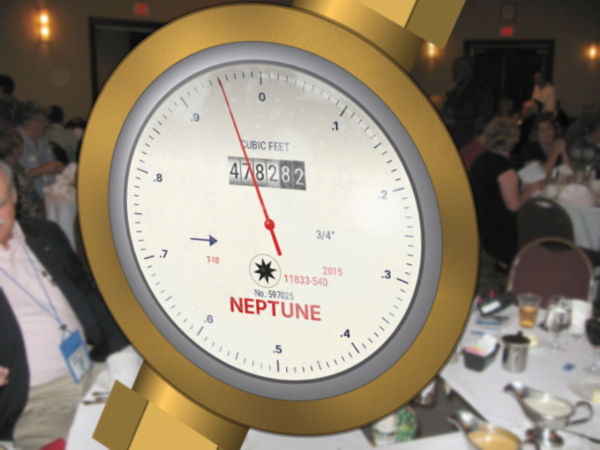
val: {"value": 478281.95, "unit": "ft³"}
